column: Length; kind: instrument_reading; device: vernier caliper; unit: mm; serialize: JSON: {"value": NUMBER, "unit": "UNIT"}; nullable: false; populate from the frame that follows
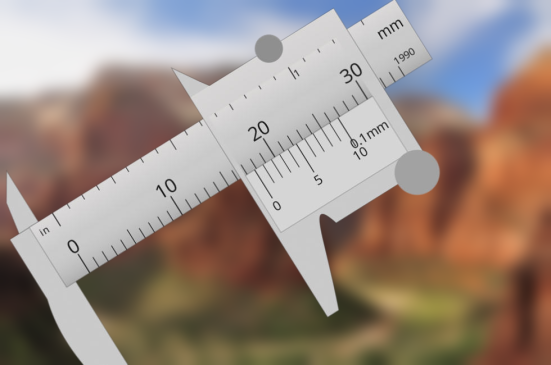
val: {"value": 17.8, "unit": "mm"}
